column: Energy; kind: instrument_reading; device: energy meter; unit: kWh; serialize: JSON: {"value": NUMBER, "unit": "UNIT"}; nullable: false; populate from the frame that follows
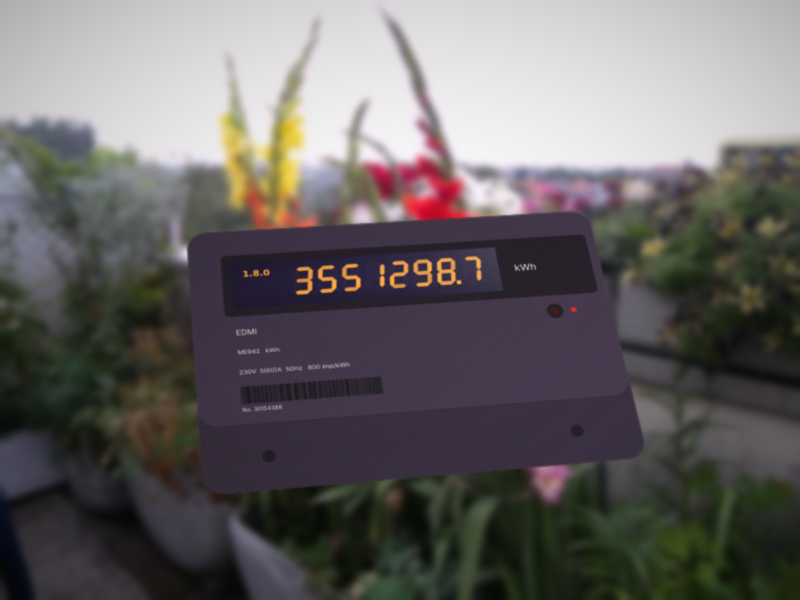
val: {"value": 3551298.7, "unit": "kWh"}
